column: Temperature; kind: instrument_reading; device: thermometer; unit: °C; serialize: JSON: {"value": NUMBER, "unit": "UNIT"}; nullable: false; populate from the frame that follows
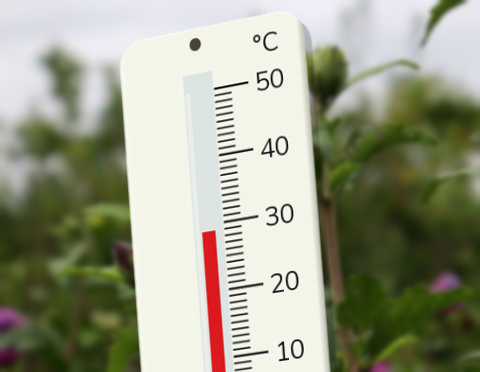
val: {"value": 29, "unit": "°C"}
